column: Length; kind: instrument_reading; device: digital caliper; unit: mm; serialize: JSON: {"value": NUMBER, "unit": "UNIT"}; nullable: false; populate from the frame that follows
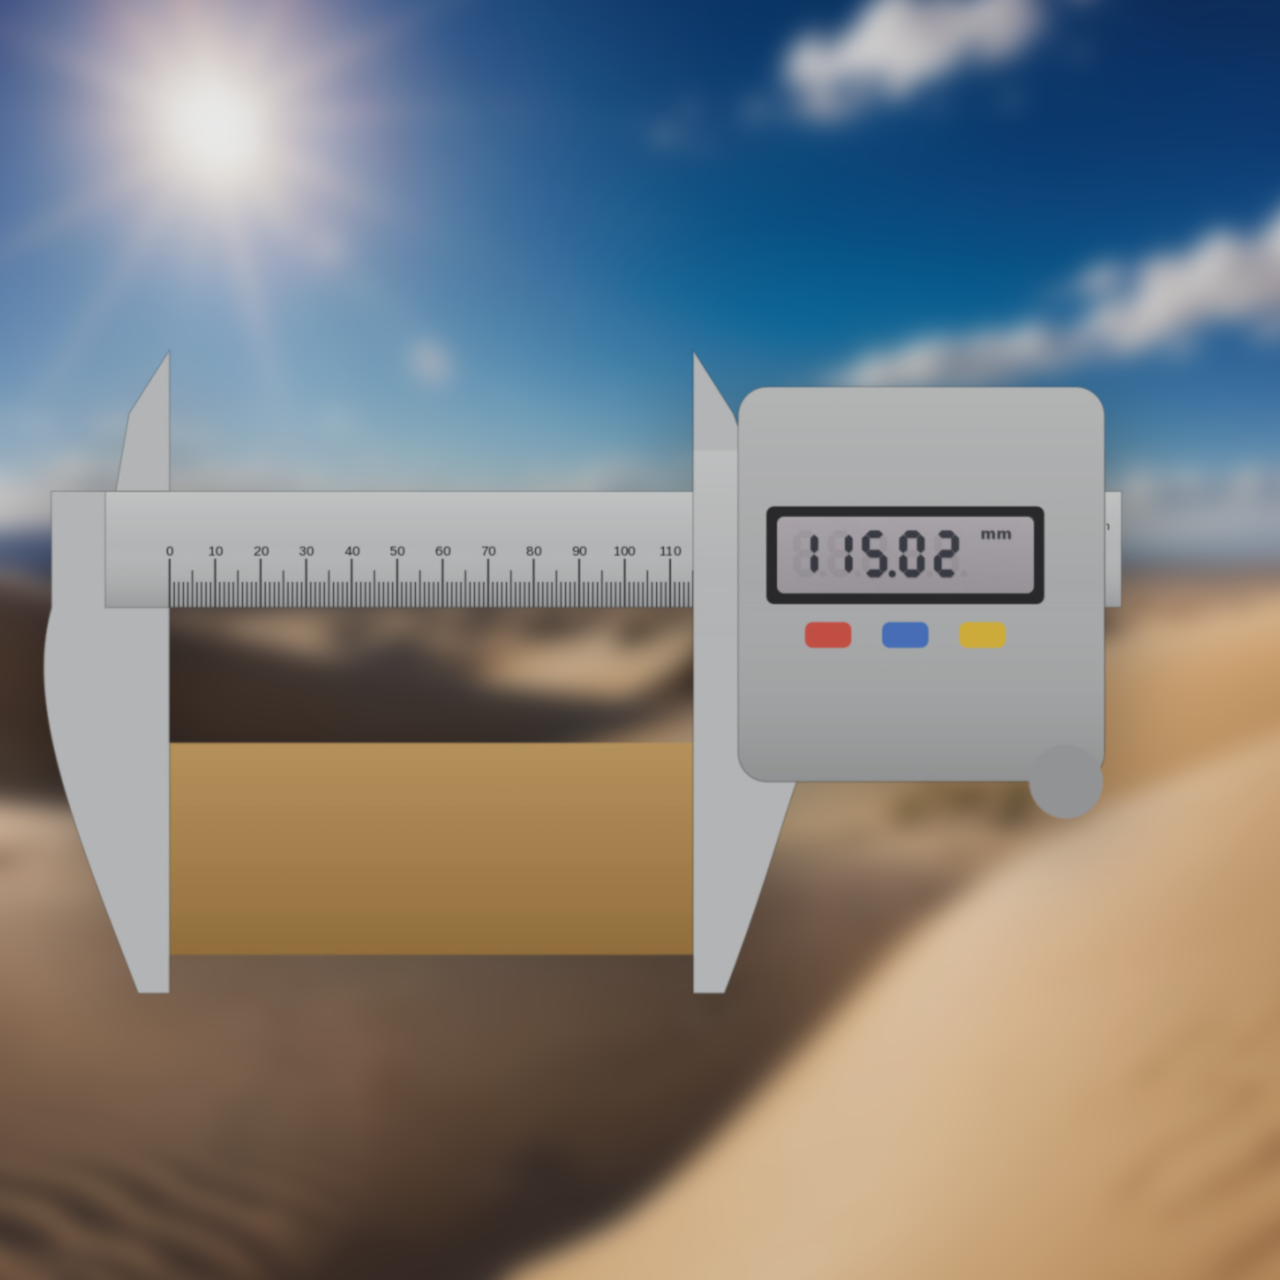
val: {"value": 115.02, "unit": "mm"}
